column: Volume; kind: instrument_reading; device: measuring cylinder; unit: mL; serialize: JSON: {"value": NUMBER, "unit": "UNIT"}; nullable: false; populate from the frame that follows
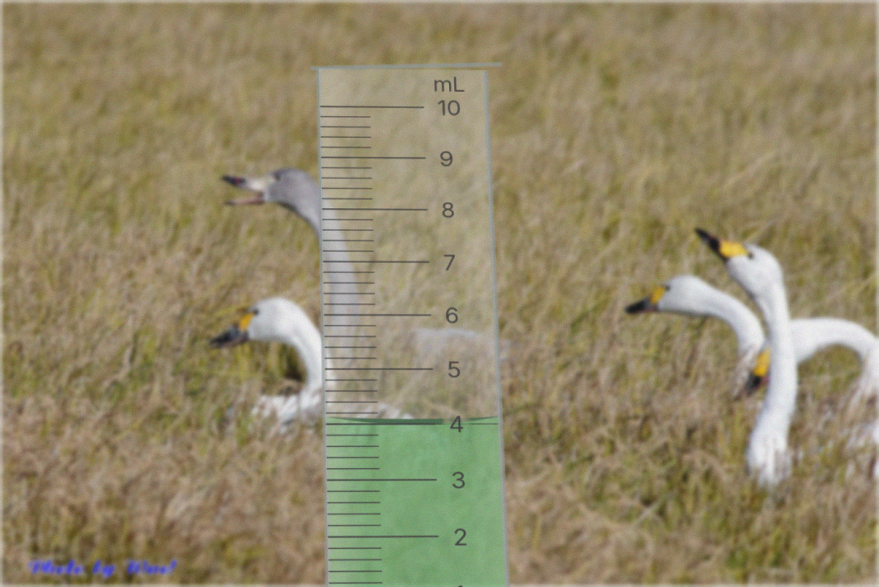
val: {"value": 4, "unit": "mL"}
